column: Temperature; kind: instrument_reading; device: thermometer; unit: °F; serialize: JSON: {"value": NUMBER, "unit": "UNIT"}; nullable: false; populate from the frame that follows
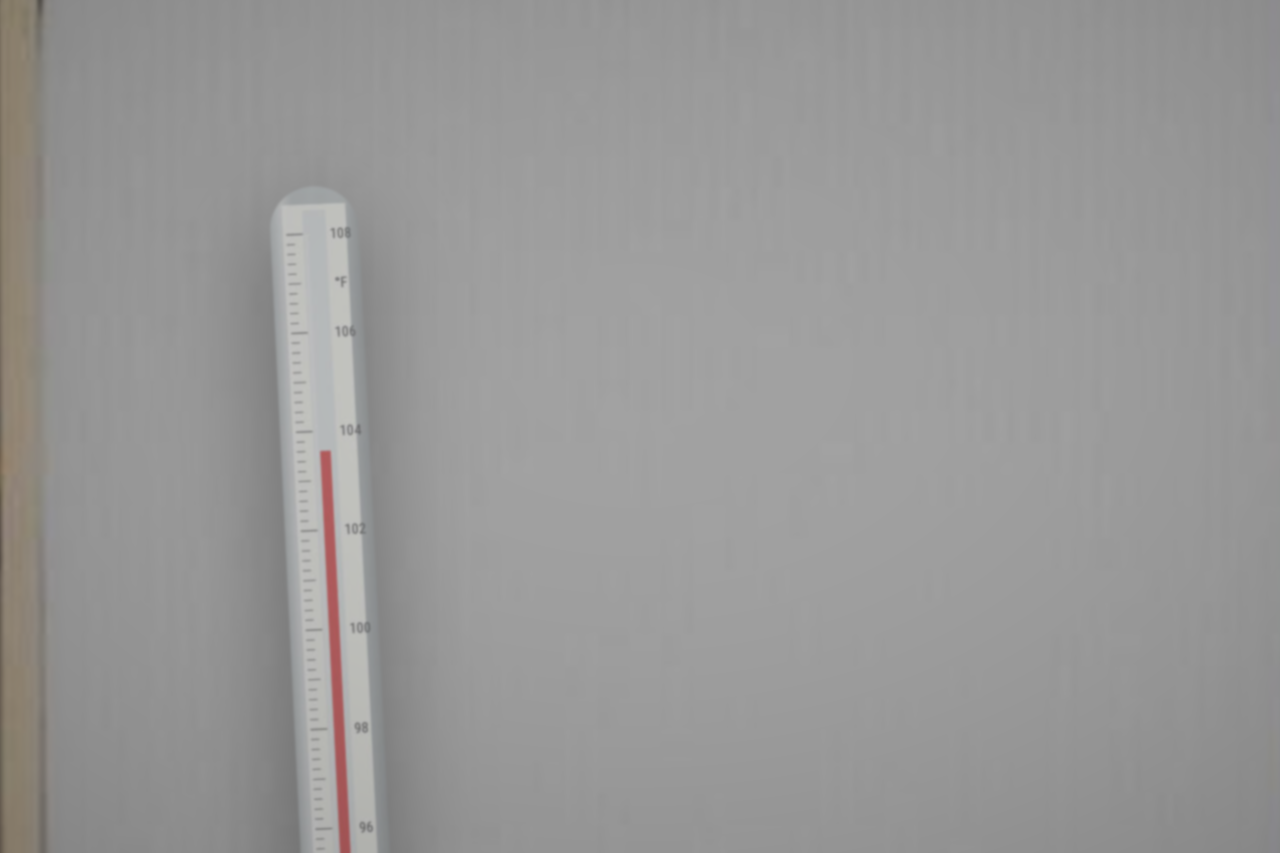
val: {"value": 103.6, "unit": "°F"}
